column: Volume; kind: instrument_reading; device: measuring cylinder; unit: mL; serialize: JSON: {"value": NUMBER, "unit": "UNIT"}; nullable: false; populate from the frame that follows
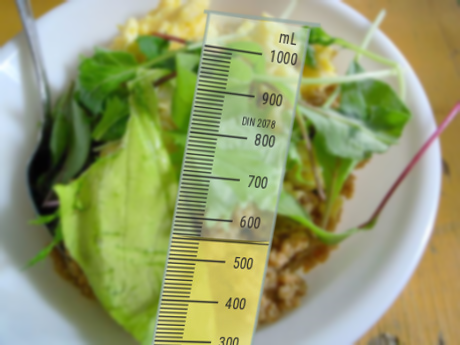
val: {"value": 550, "unit": "mL"}
